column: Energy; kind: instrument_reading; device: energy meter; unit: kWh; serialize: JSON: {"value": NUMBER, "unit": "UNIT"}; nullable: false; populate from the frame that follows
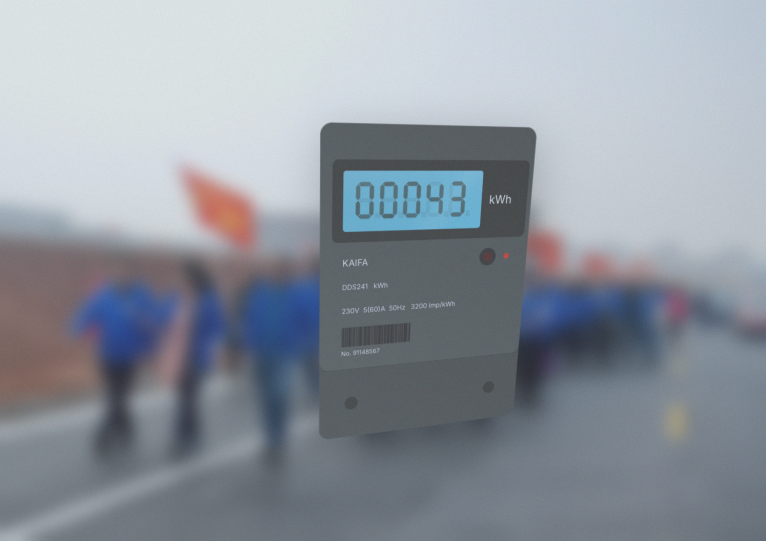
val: {"value": 43, "unit": "kWh"}
